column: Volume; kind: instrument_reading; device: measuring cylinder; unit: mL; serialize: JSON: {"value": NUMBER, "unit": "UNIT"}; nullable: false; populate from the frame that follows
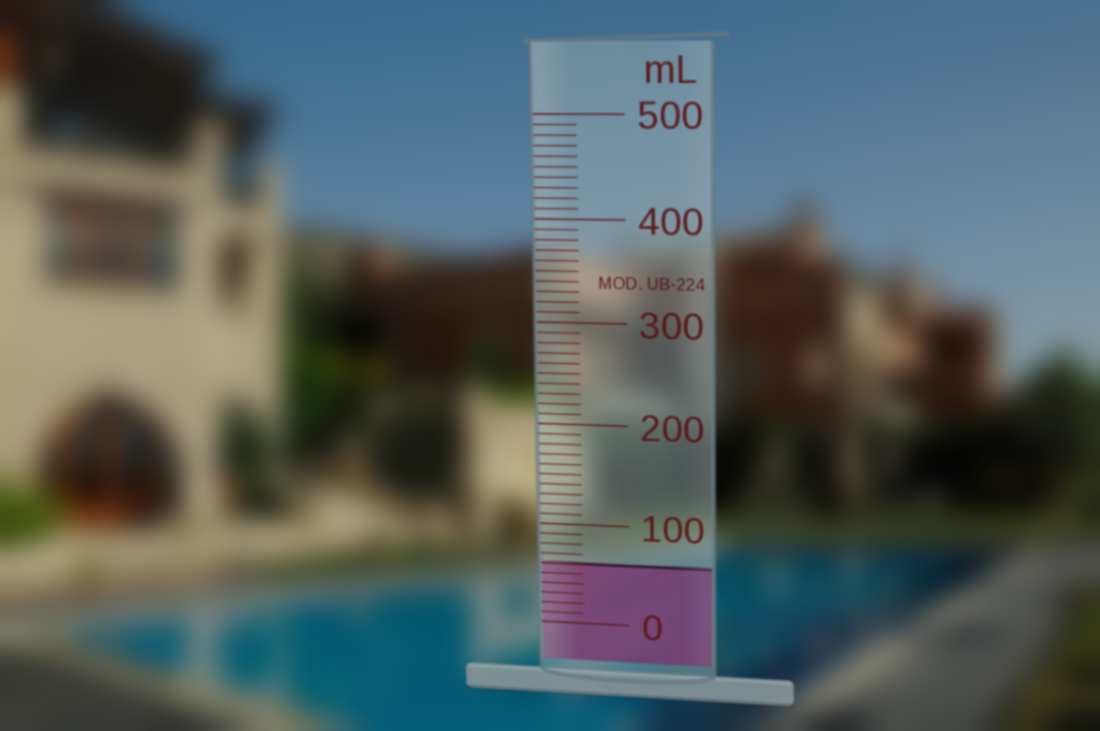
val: {"value": 60, "unit": "mL"}
